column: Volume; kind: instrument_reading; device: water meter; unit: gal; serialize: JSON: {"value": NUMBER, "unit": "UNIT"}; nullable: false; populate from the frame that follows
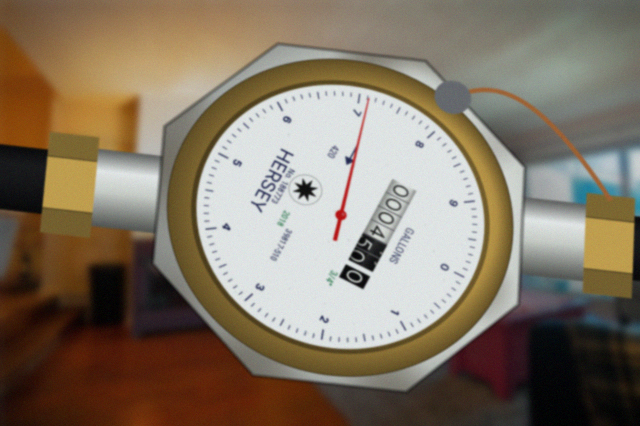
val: {"value": 4497.1, "unit": "gal"}
